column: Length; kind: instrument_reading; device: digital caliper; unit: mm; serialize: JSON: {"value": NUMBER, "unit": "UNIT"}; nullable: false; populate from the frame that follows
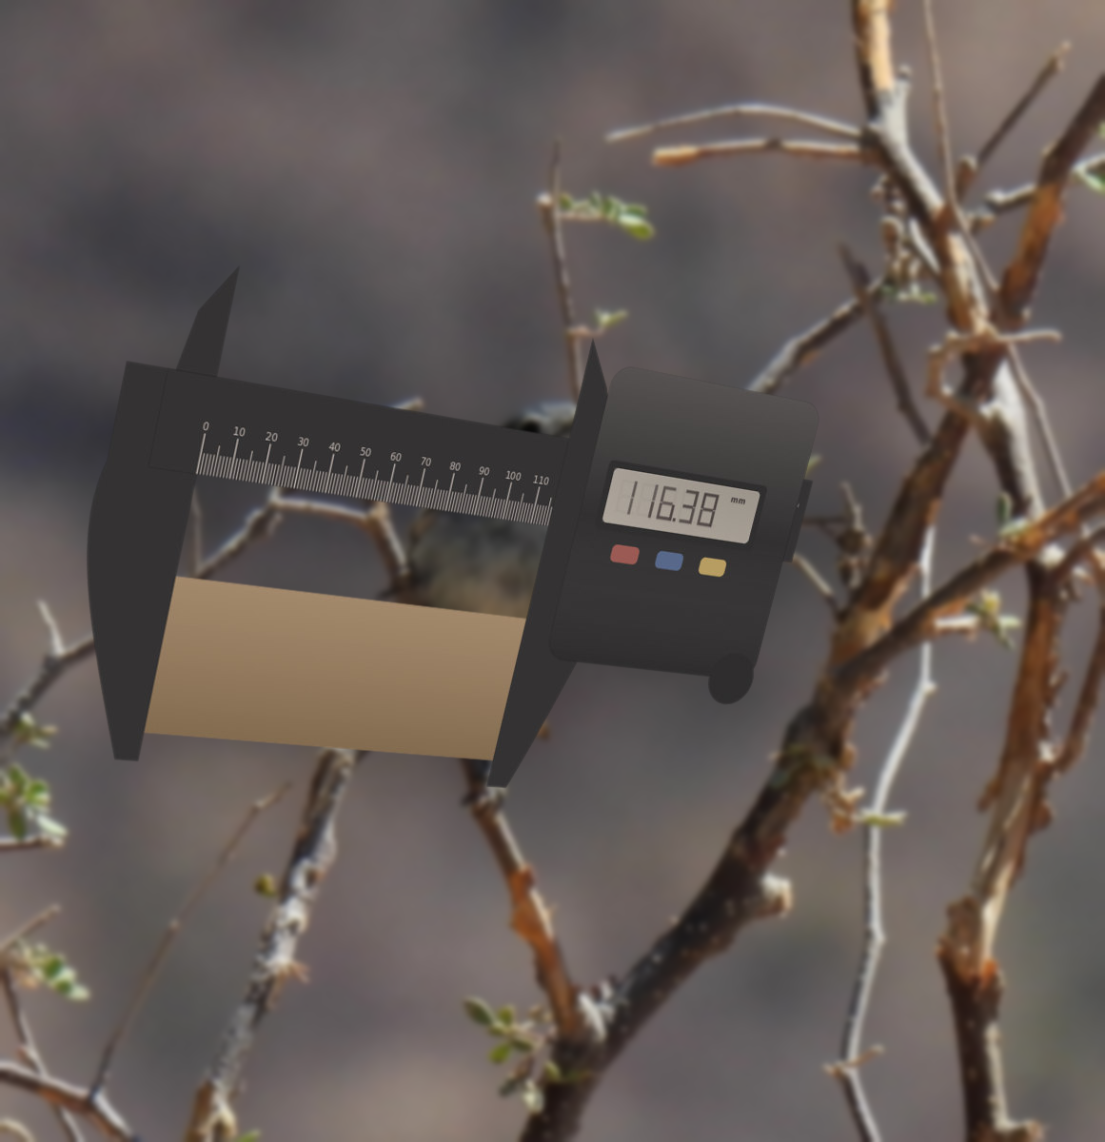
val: {"value": 116.38, "unit": "mm"}
